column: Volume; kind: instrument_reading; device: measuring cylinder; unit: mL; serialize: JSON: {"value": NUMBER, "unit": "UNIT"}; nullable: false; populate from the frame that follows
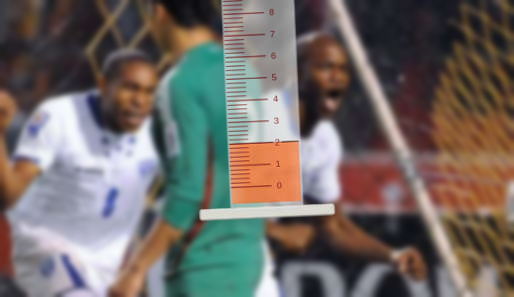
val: {"value": 2, "unit": "mL"}
